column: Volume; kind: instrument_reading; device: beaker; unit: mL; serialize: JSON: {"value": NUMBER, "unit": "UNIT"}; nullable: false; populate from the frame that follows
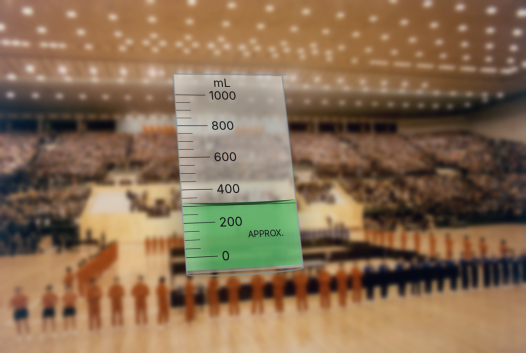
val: {"value": 300, "unit": "mL"}
